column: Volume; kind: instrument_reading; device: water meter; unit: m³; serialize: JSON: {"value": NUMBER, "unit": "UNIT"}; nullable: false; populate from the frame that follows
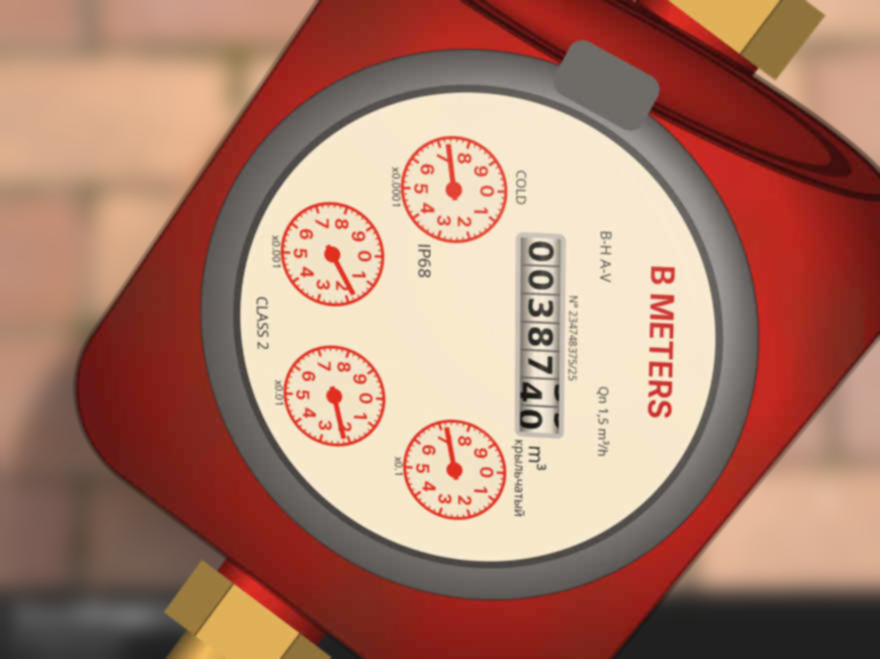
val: {"value": 38739.7217, "unit": "m³"}
